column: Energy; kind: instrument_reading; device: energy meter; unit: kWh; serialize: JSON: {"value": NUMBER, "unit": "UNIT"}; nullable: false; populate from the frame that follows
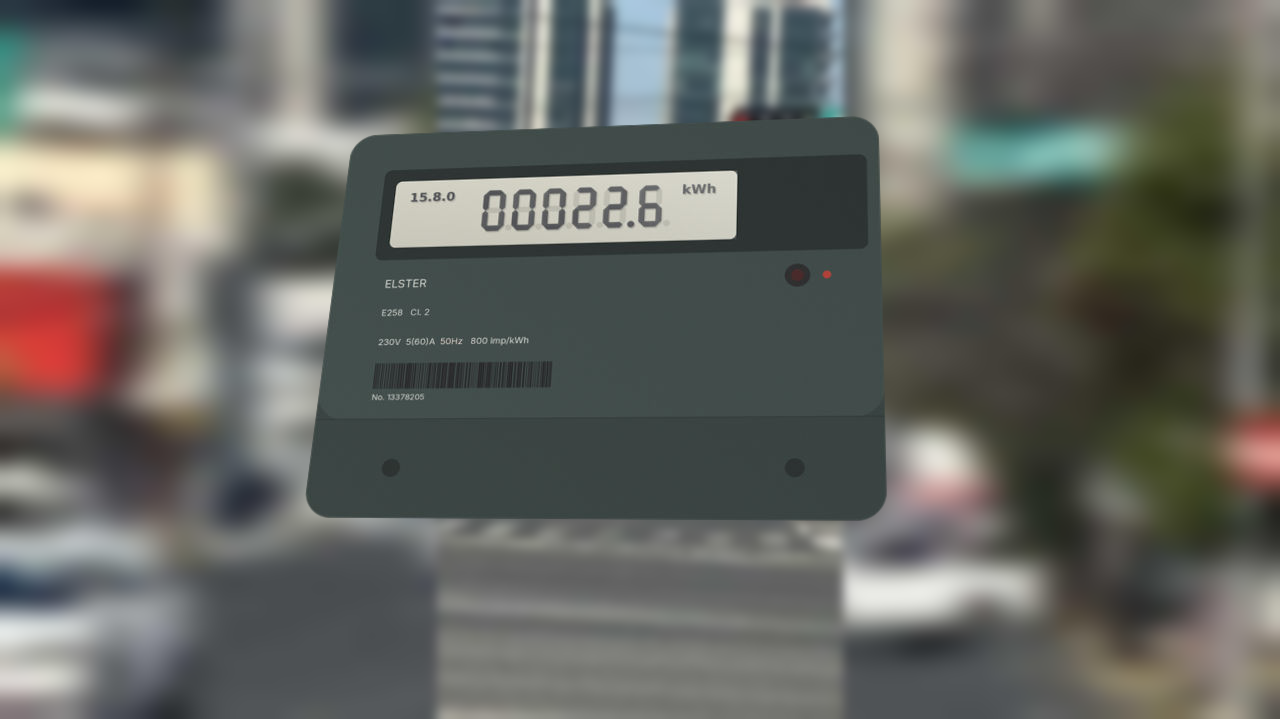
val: {"value": 22.6, "unit": "kWh"}
